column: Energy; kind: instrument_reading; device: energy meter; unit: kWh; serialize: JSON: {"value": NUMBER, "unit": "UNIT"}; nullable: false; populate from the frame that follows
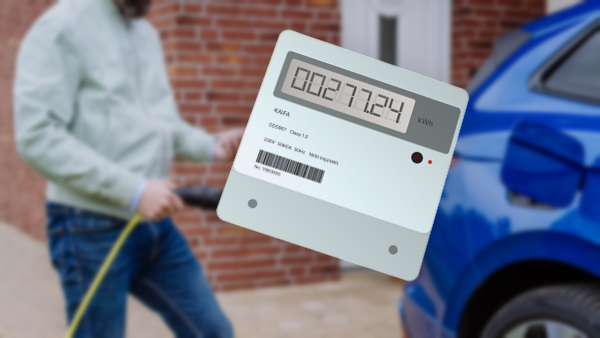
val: {"value": 277.24, "unit": "kWh"}
